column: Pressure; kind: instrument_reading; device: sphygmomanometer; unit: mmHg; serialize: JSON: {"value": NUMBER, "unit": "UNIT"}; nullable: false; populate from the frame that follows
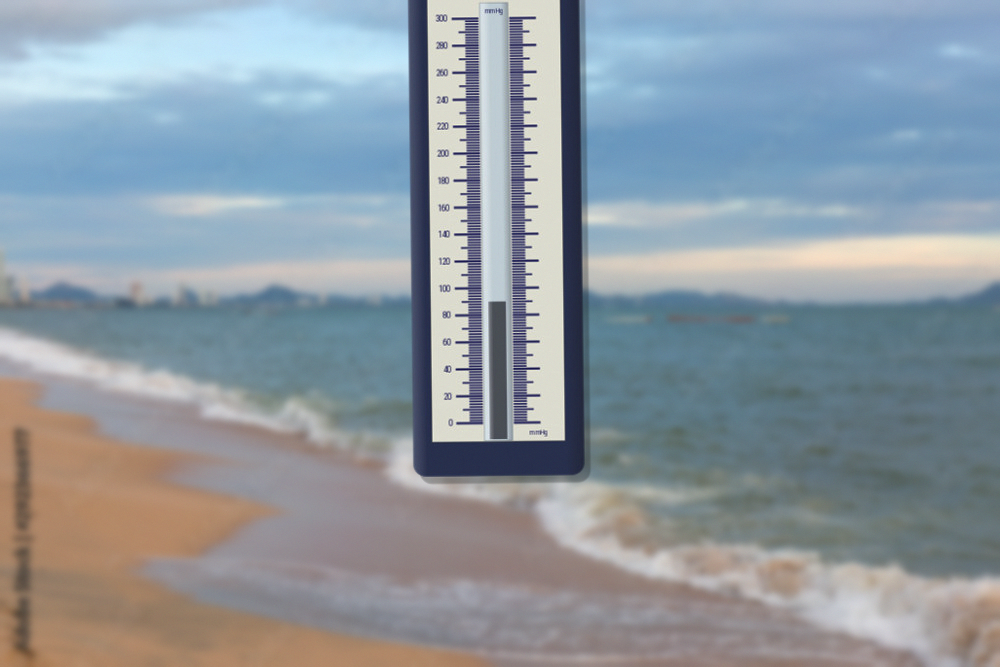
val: {"value": 90, "unit": "mmHg"}
